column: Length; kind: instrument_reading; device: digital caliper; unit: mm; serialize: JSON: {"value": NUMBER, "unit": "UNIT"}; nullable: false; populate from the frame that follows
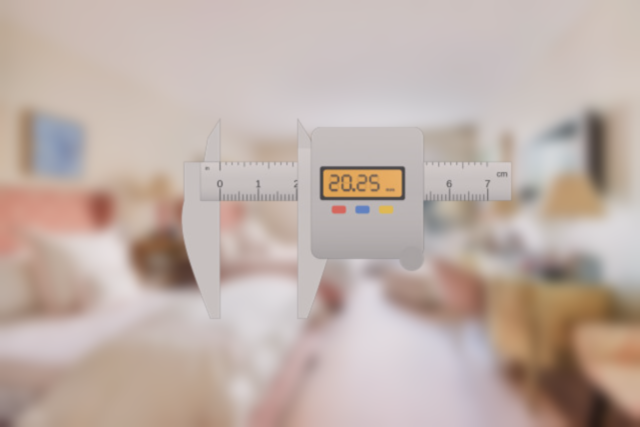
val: {"value": 20.25, "unit": "mm"}
